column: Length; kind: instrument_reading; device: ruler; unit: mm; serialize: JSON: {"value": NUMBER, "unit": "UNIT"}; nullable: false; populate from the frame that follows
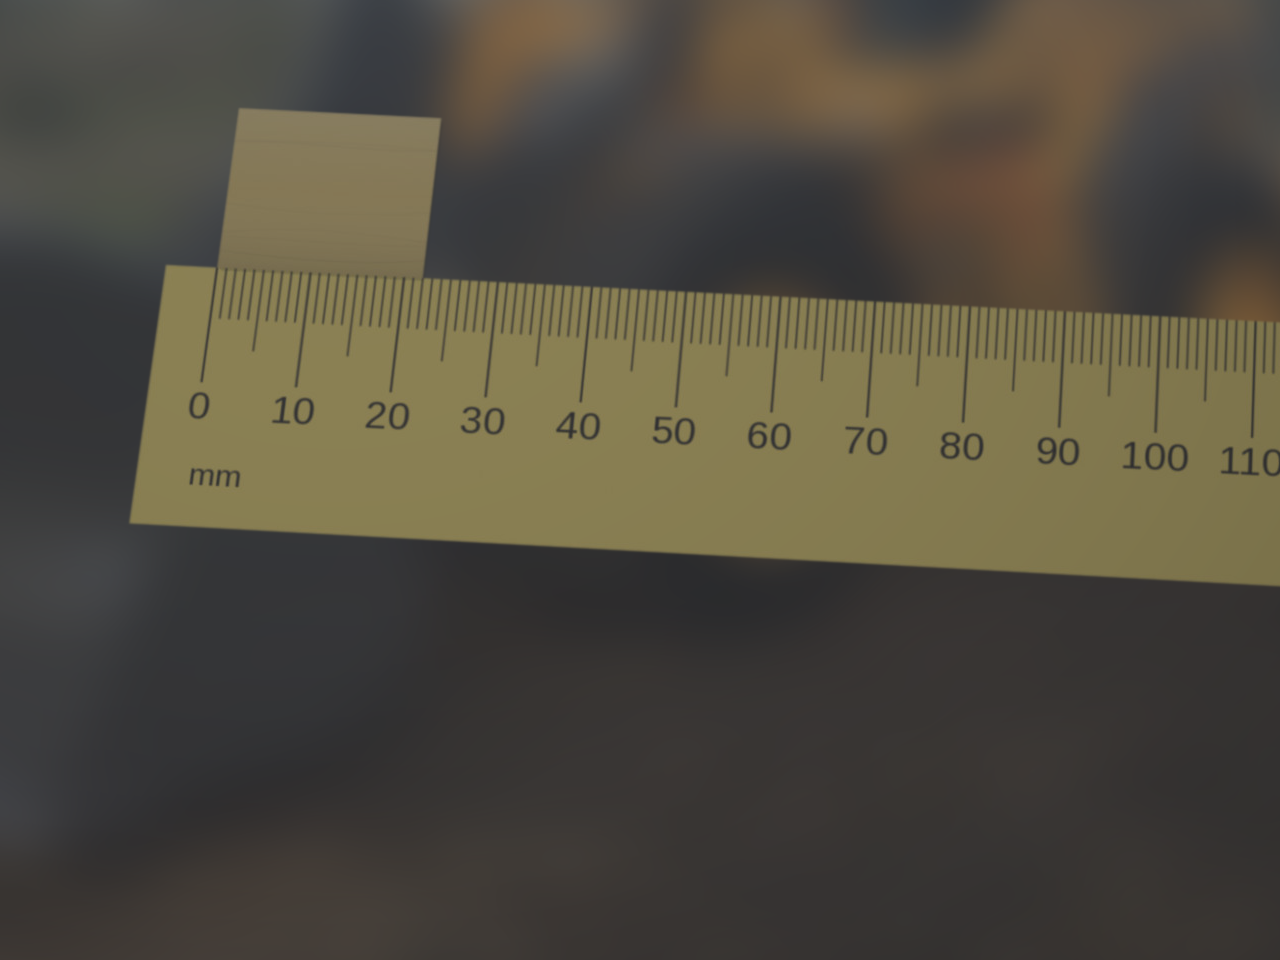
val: {"value": 22, "unit": "mm"}
